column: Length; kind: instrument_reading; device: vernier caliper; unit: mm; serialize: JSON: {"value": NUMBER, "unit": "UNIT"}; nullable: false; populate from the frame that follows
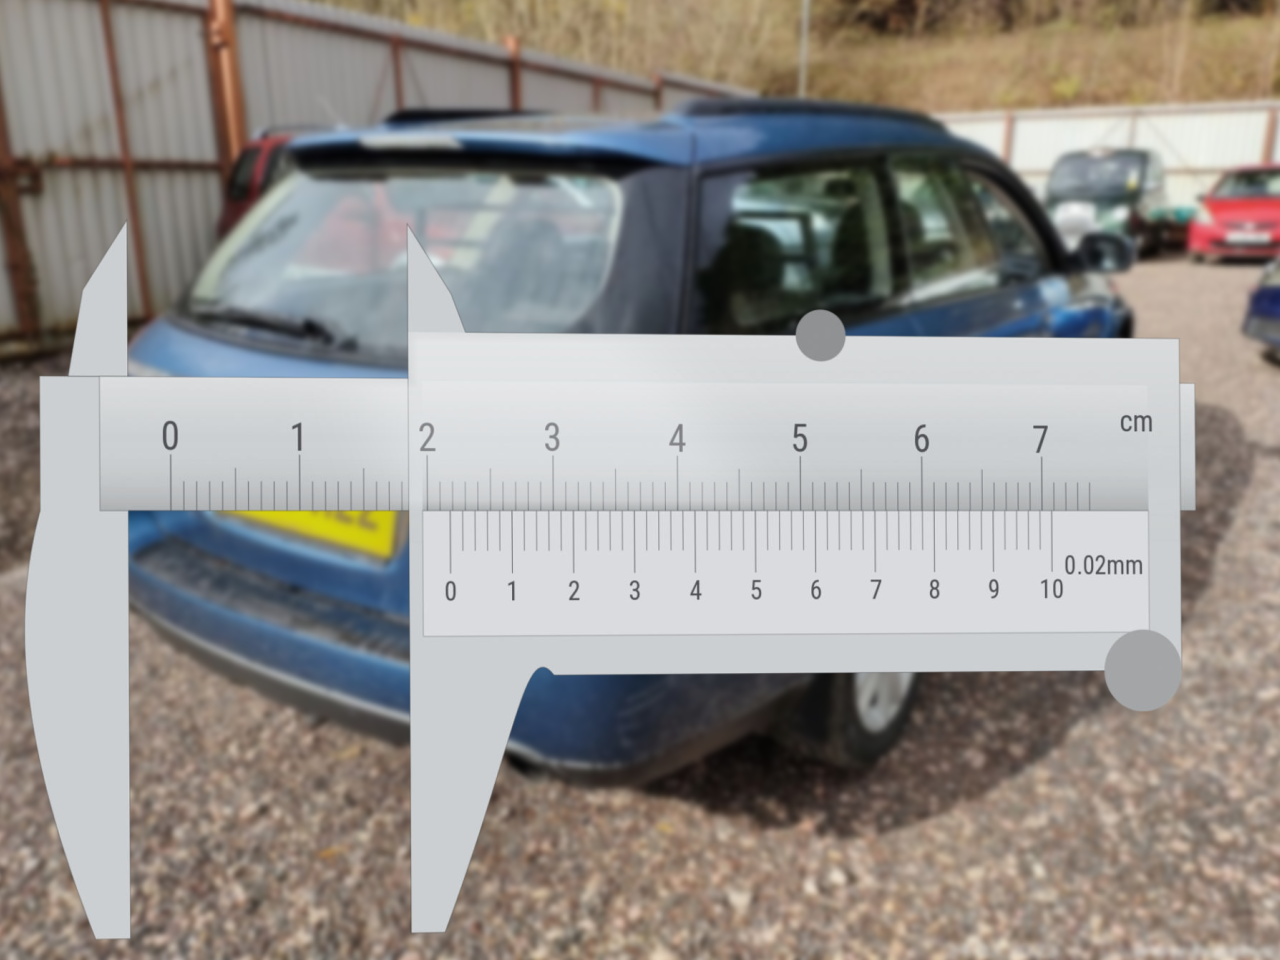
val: {"value": 21.8, "unit": "mm"}
